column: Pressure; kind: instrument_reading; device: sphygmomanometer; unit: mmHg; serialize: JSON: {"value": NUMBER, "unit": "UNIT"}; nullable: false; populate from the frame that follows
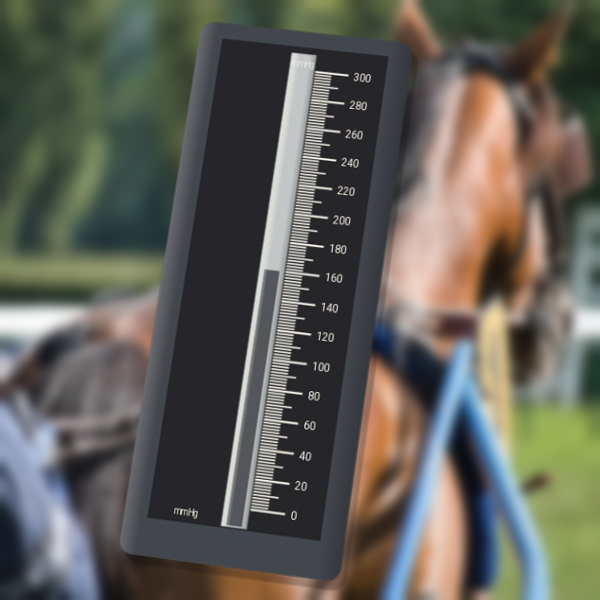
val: {"value": 160, "unit": "mmHg"}
